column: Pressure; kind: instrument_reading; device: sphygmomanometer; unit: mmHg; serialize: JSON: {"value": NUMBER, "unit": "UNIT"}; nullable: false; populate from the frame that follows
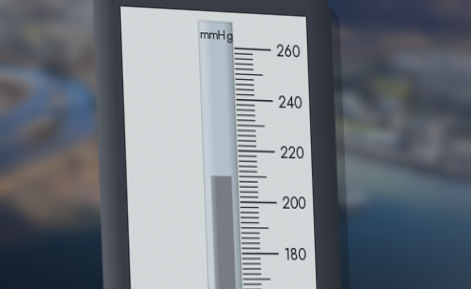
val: {"value": 210, "unit": "mmHg"}
